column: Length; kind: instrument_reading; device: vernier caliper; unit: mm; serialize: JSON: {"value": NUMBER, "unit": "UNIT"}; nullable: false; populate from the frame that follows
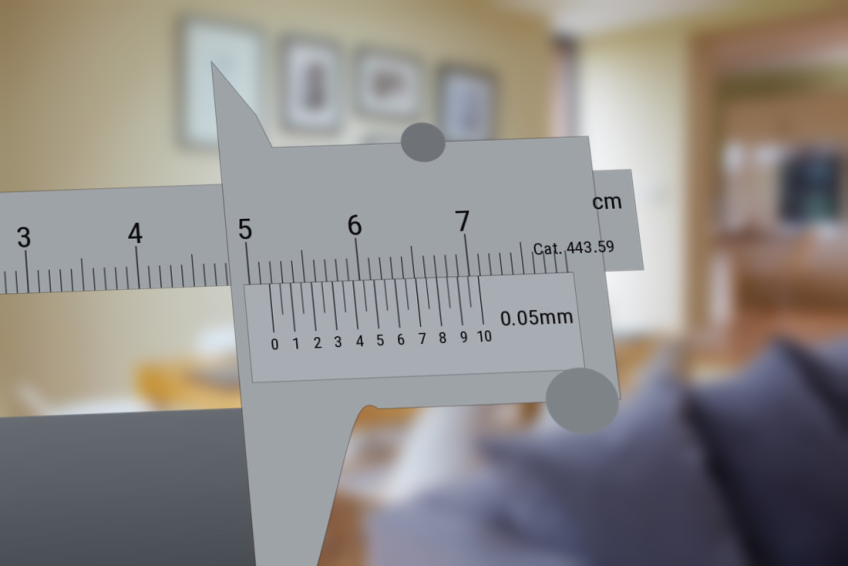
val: {"value": 51.8, "unit": "mm"}
